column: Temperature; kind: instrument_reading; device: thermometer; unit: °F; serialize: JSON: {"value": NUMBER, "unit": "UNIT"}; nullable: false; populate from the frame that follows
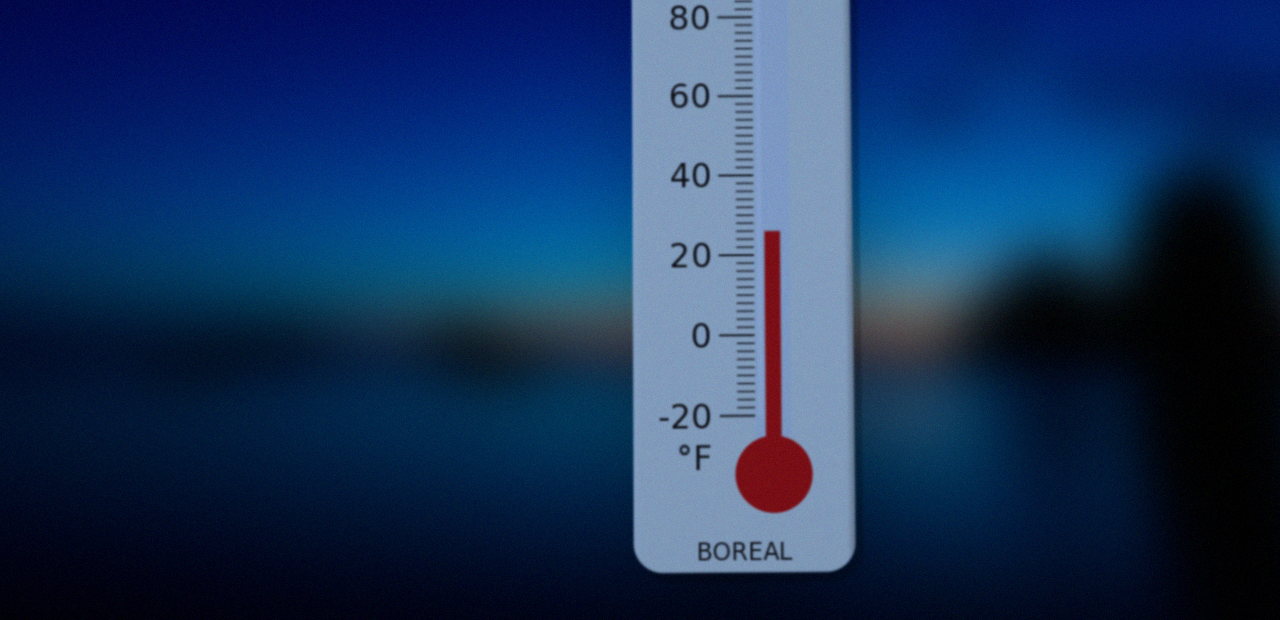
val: {"value": 26, "unit": "°F"}
